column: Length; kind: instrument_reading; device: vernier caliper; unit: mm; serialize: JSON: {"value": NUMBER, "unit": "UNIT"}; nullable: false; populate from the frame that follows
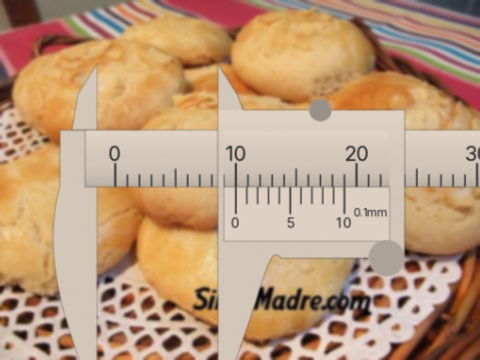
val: {"value": 10.0, "unit": "mm"}
